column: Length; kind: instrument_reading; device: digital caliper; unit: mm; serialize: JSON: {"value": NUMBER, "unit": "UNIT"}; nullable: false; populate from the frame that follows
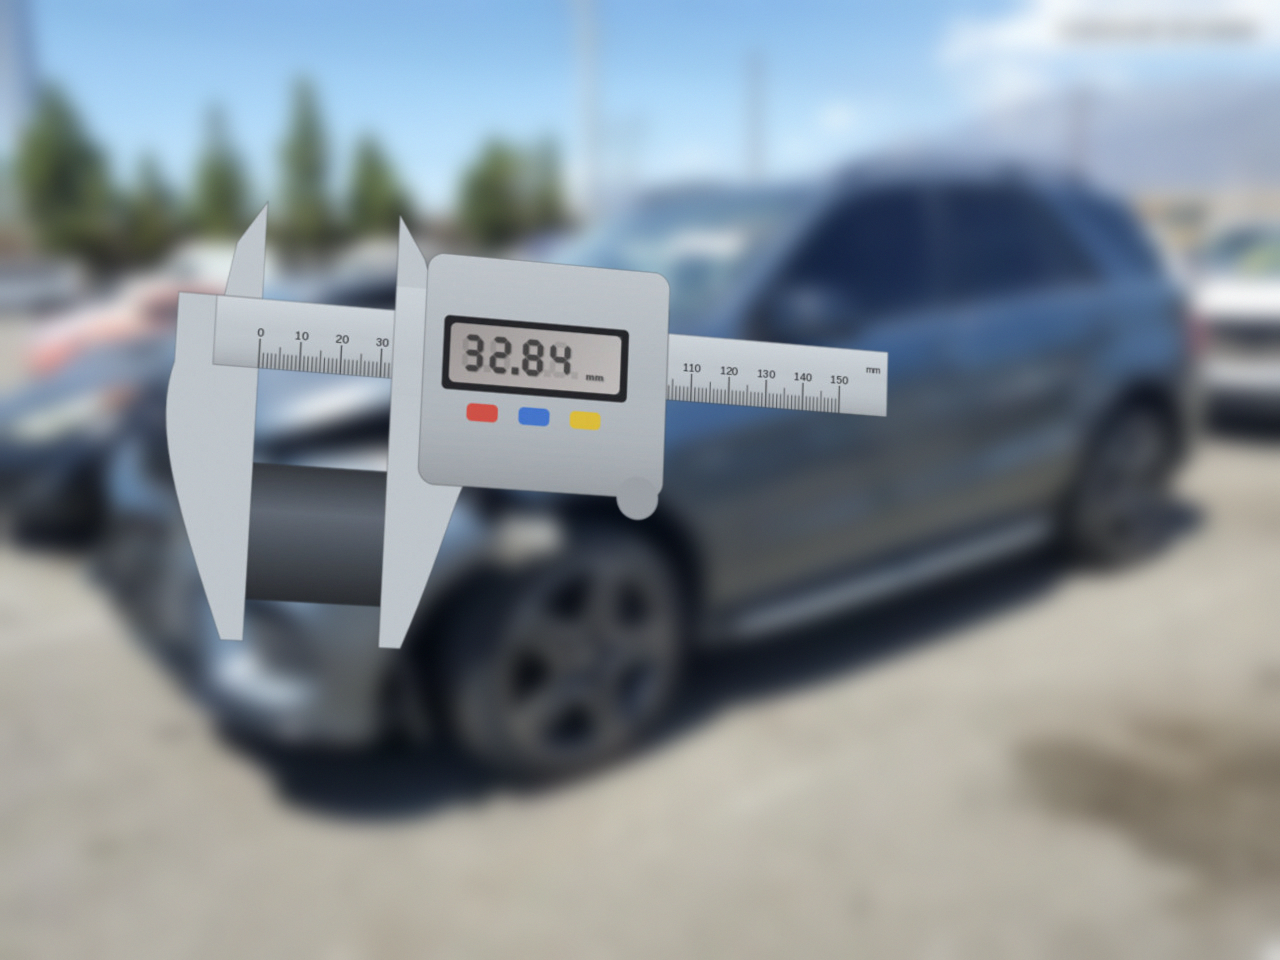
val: {"value": 32.84, "unit": "mm"}
